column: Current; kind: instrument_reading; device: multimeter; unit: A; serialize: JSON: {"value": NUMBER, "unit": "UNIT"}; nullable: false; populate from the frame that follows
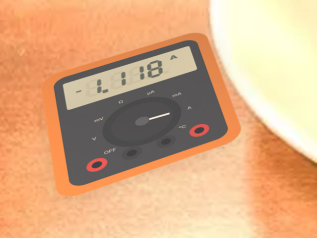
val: {"value": -1.118, "unit": "A"}
